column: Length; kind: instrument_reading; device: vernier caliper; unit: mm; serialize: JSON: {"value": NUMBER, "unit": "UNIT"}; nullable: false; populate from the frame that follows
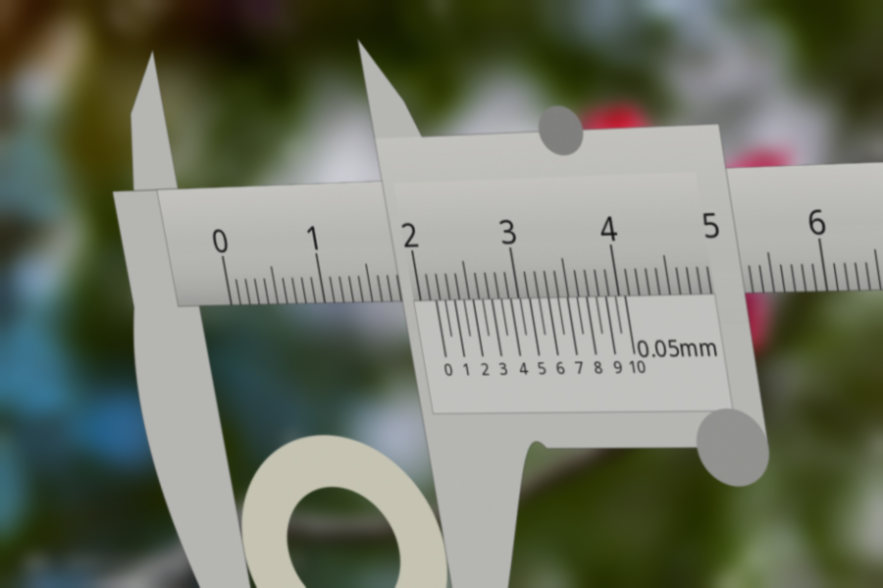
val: {"value": 21.6, "unit": "mm"}
